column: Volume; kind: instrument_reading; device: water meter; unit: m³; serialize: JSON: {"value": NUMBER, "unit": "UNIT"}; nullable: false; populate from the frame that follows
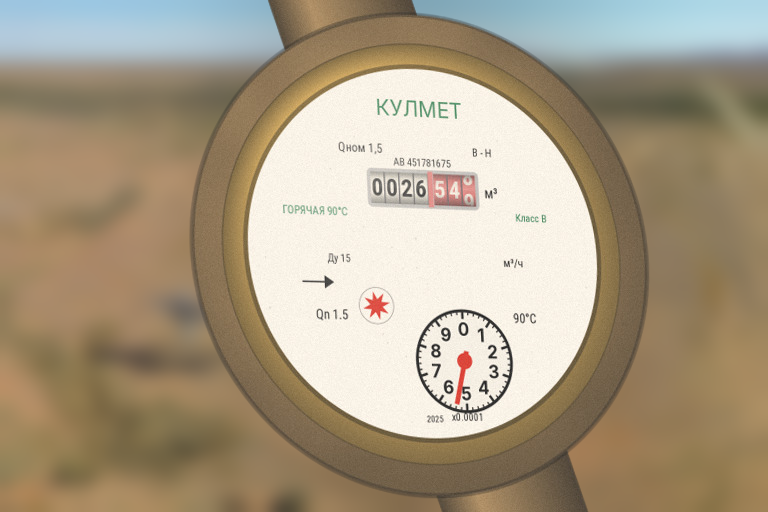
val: {"value": 26.5485, "unit": "m³"}
